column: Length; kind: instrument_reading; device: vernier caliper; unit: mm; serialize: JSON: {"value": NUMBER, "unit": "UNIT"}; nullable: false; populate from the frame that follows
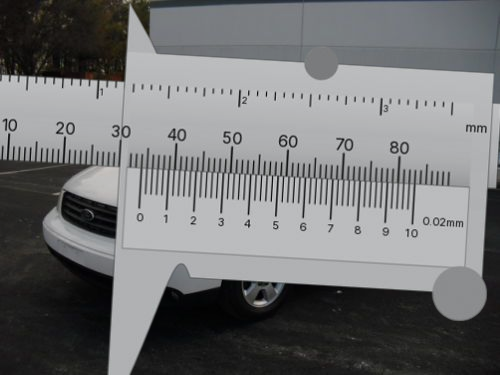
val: {"value": 34.0, "unit": "mm"}
